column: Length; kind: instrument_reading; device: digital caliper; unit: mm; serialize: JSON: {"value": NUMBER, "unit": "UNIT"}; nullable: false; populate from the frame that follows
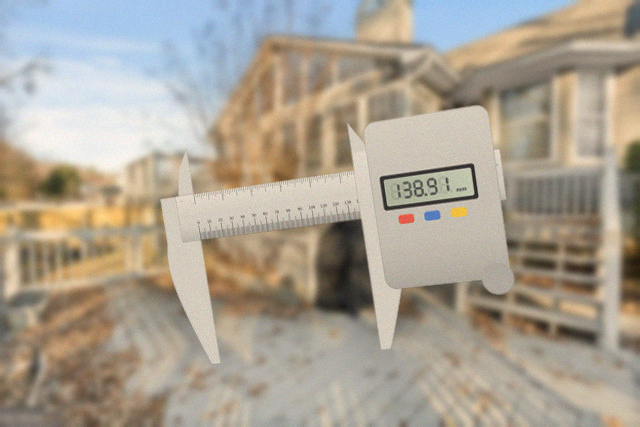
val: {"value": 138.91, "unit": "mm"}
